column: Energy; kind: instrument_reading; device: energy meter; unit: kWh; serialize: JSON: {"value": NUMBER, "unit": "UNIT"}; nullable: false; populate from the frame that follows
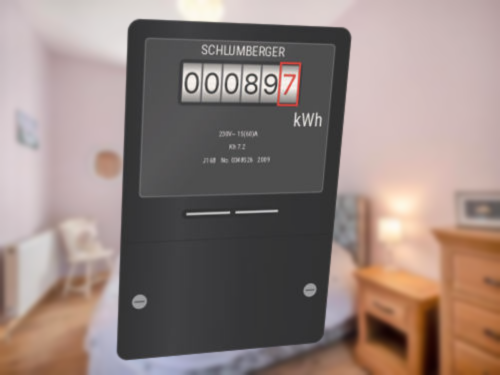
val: {"value": 89.7, "unit": "kWh"}
